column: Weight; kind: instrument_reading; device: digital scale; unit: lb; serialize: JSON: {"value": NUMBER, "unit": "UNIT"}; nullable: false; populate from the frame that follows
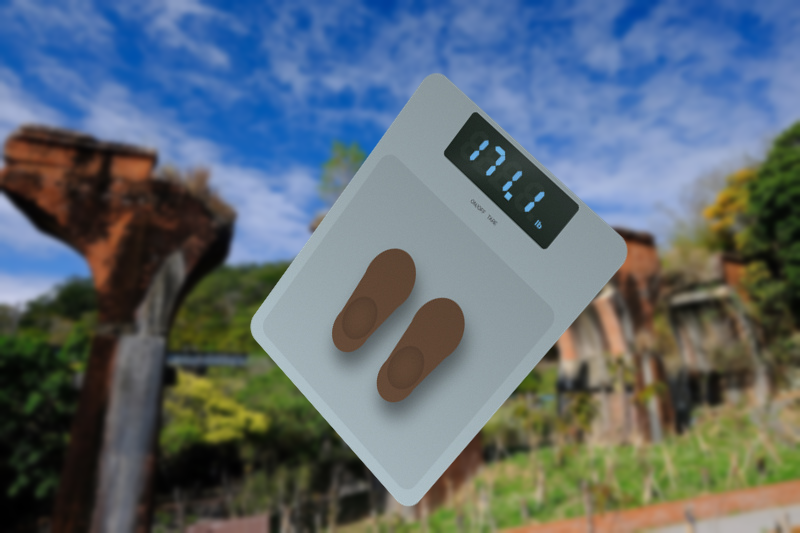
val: {"value": 171.1, "unit": "lb"}
